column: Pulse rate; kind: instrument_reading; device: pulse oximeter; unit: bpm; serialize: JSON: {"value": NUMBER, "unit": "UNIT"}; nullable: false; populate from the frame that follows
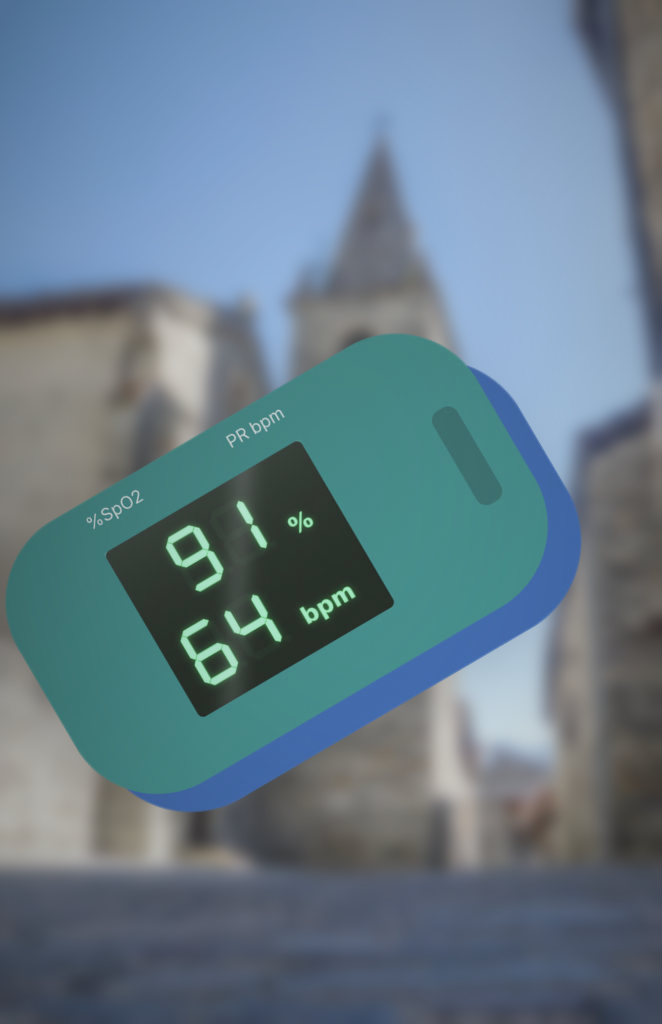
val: {"value": 64, "unit": "bpm"}
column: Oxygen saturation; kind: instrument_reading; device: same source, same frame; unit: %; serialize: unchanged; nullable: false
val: {"value": 91, "unit": "%"}
